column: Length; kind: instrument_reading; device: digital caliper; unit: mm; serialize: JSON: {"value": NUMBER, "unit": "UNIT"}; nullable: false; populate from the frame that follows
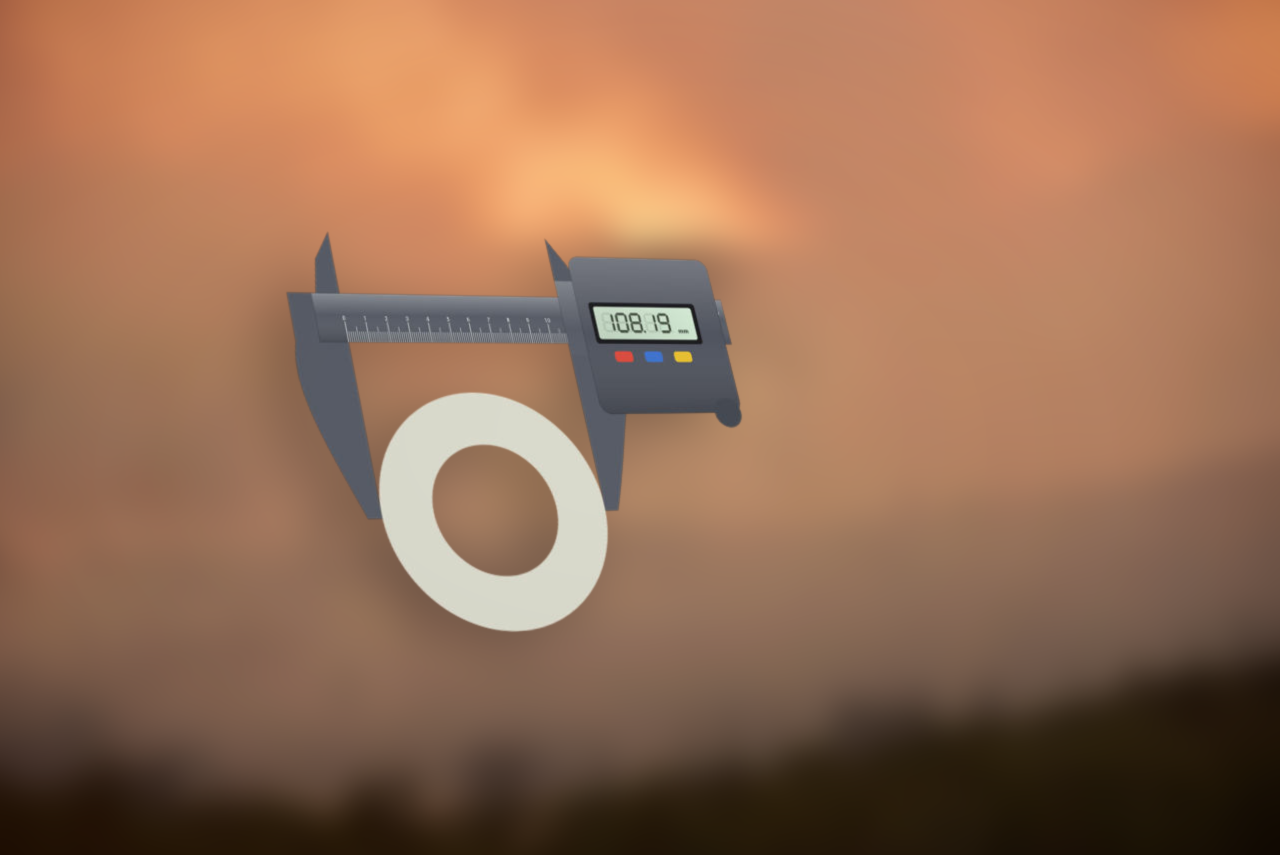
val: {"value": 108.19, "unit": "mm"}
